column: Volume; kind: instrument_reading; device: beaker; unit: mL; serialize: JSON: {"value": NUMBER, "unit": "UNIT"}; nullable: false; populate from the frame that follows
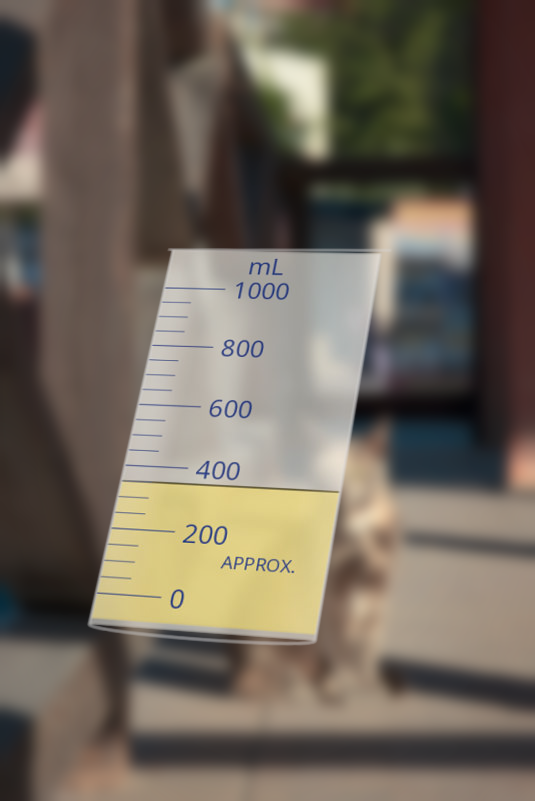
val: {"value": 350, "unit": "mL"}
